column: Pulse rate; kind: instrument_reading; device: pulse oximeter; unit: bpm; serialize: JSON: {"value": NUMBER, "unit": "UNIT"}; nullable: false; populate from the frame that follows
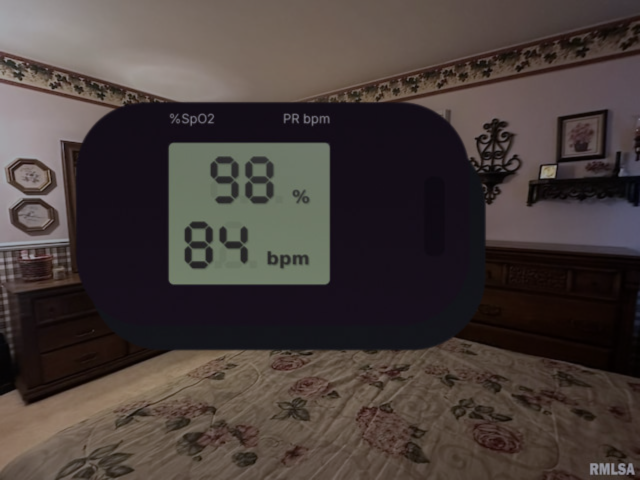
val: {"value": 84, "unit": "bpm"}
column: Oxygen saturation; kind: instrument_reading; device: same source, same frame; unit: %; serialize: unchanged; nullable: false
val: {"value": 98, "unit": "%"}
